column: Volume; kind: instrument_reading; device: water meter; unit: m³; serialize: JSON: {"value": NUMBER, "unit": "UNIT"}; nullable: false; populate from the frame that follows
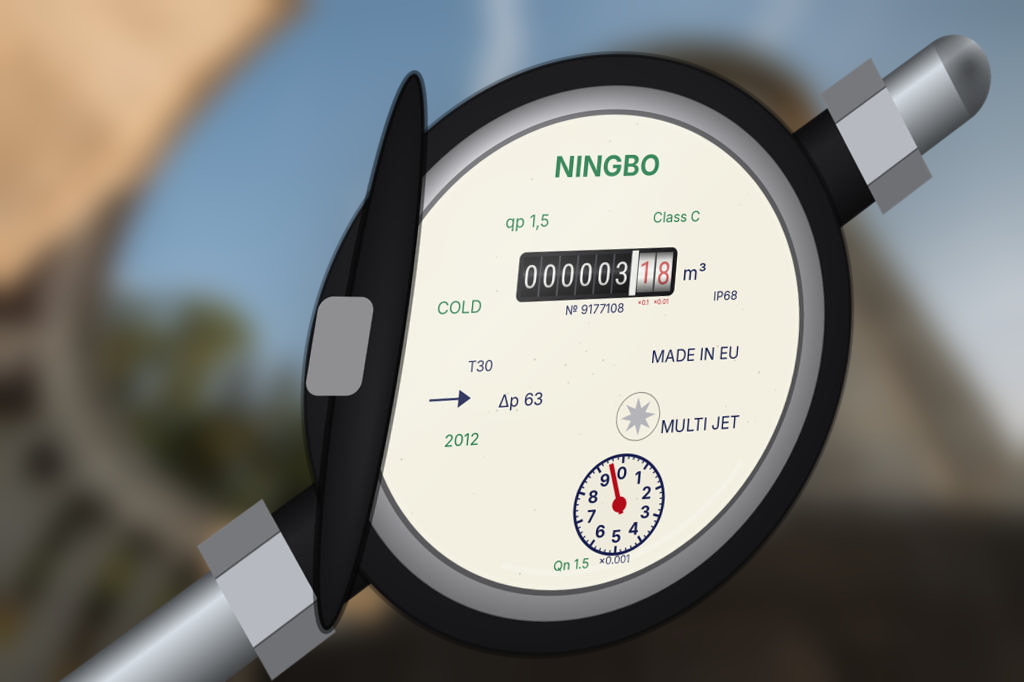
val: {"value": 3.179, "unit": "m³"}
